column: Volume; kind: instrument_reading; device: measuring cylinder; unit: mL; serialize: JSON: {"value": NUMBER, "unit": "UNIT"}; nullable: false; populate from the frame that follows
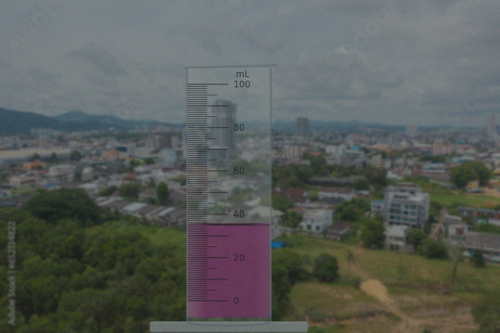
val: {"value": 35, "unit": "mL"}
